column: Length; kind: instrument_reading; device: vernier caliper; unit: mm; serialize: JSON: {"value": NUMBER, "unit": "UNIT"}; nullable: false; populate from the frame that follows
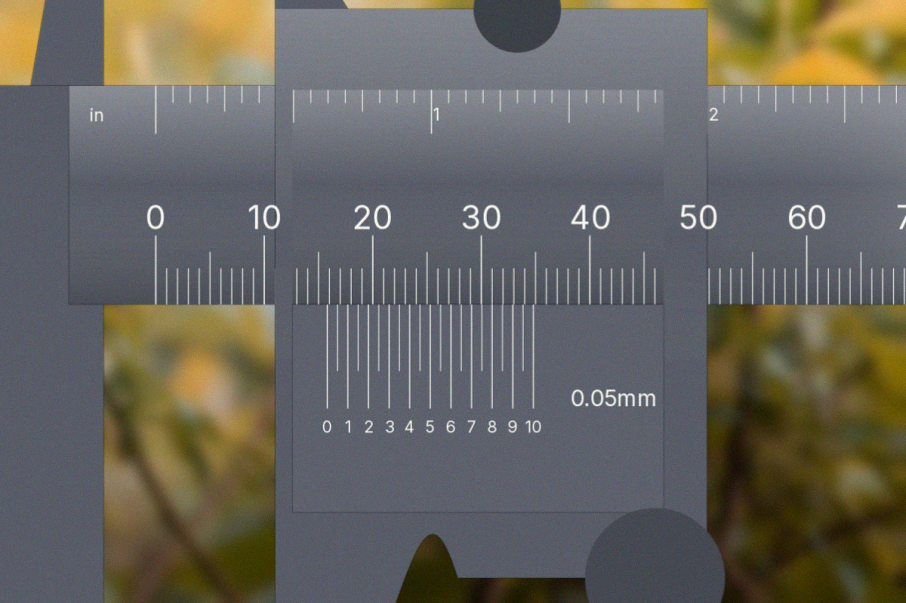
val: {"value": 15.8, "unit": "mm"}
